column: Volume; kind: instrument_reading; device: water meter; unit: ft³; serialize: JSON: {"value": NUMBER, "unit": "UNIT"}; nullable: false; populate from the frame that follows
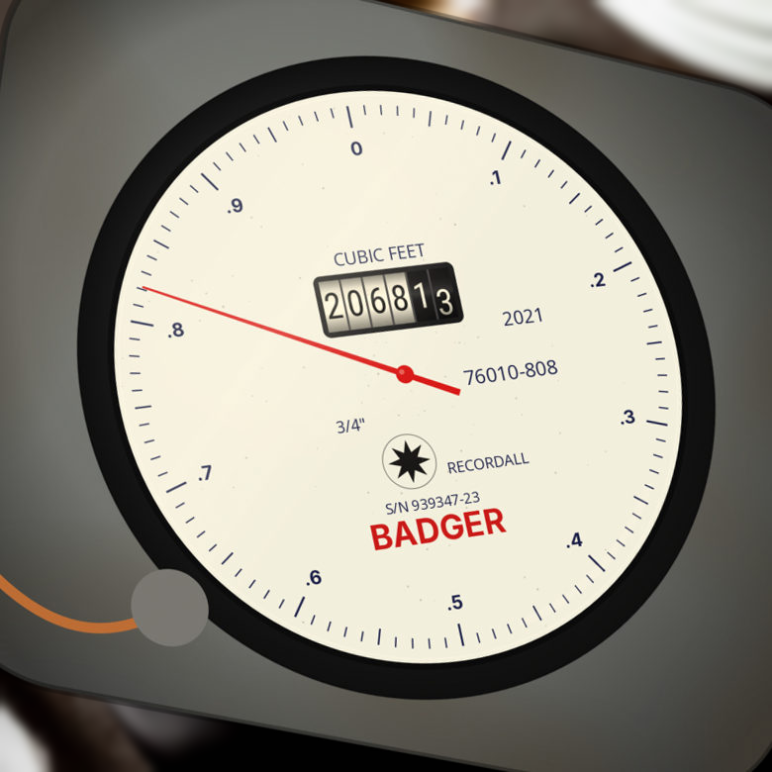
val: {"value": 206812.82, "unit": "ft³"}
